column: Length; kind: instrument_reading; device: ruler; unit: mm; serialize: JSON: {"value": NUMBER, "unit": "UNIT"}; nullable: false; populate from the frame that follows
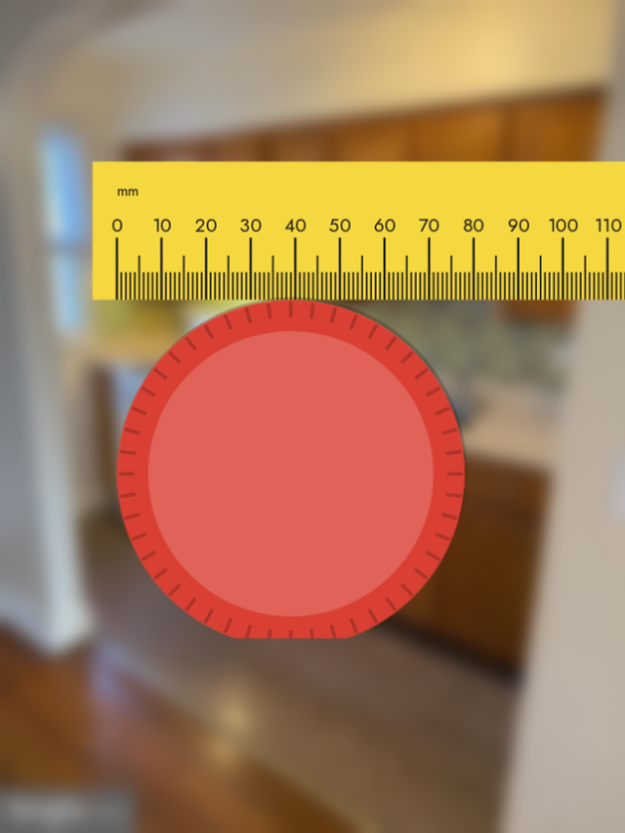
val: {"value": 78, "unit": "mm"}
